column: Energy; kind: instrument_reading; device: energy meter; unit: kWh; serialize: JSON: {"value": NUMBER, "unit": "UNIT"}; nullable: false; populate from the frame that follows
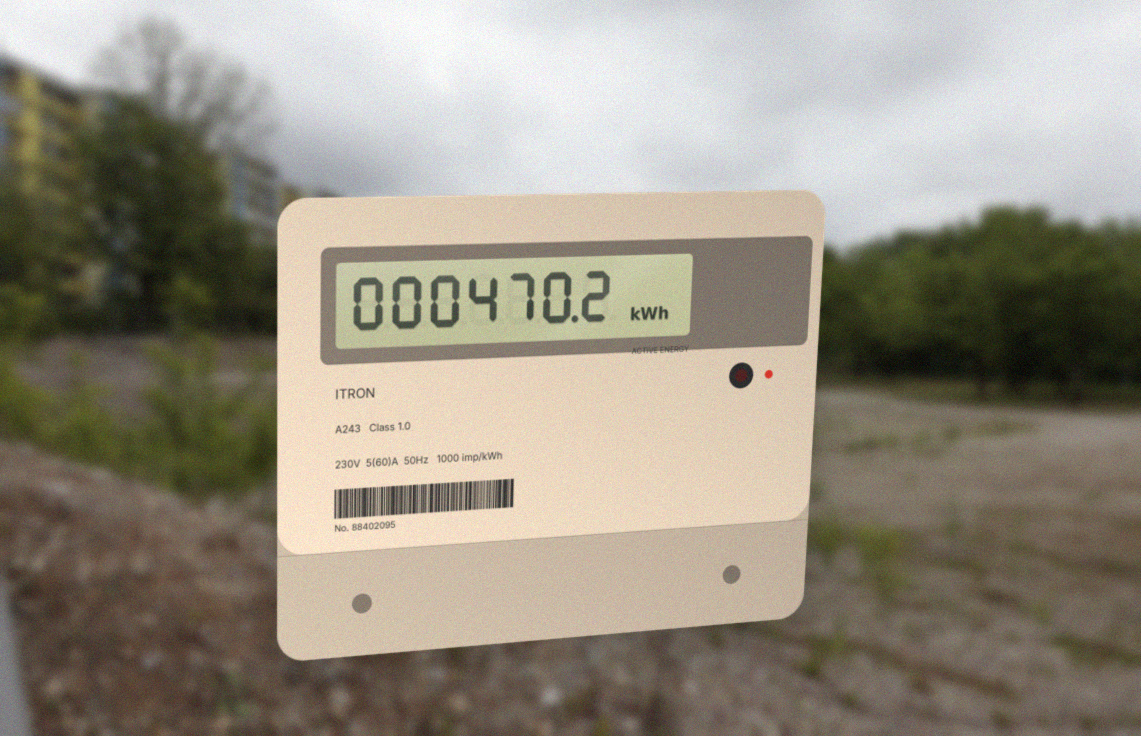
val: {"value": 470.2, "unit": "kWh"}
